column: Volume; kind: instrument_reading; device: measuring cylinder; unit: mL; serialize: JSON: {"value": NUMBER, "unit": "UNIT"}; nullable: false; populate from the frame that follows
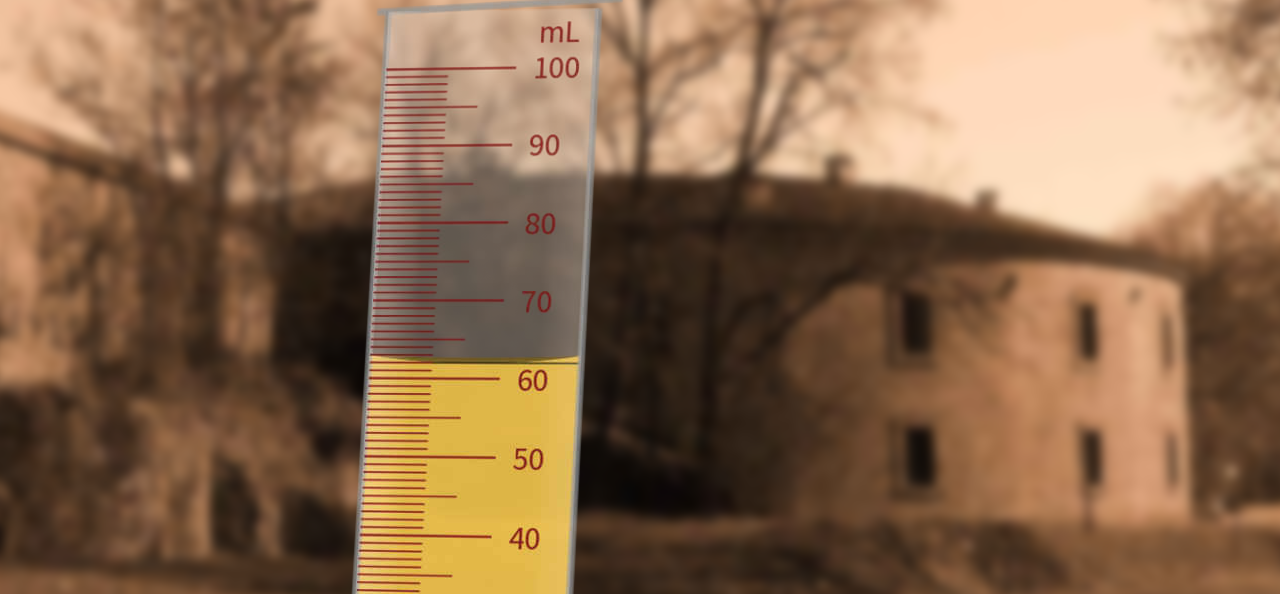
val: {"value": 62, "unit": "mL"}
